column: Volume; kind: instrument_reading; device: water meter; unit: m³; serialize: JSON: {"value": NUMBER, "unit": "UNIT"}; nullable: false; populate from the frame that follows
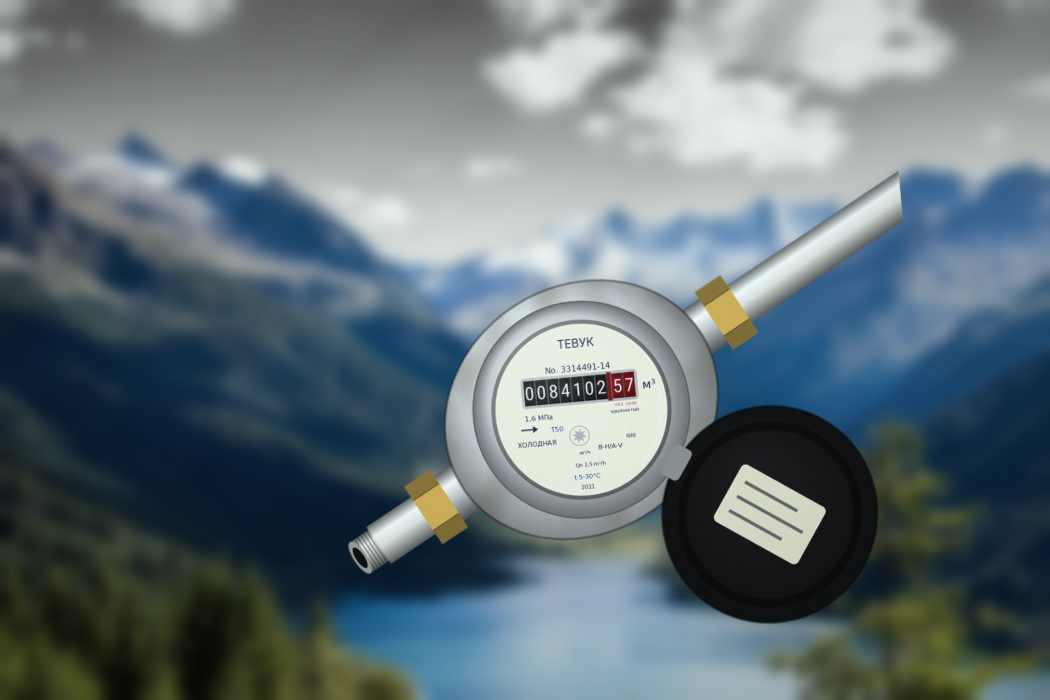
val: {"value": 84102.57, "unit": "m³"}
